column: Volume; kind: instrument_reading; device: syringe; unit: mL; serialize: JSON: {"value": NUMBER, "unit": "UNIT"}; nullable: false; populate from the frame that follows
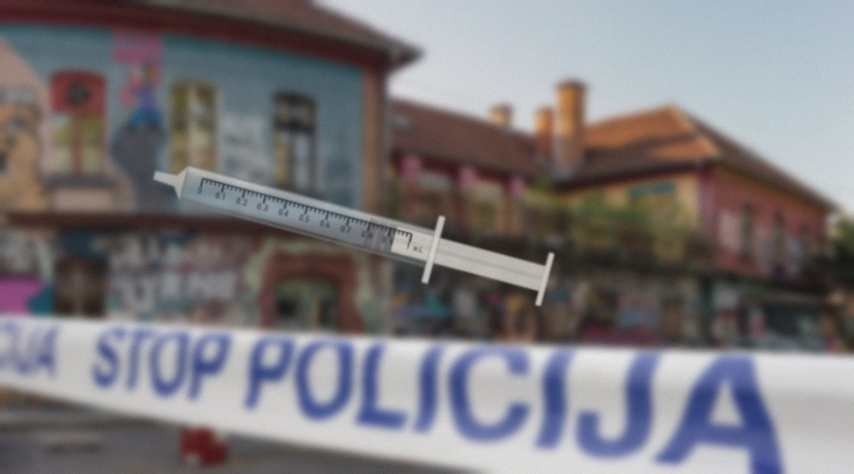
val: {"value": 0.8, "unit": "mL"}
